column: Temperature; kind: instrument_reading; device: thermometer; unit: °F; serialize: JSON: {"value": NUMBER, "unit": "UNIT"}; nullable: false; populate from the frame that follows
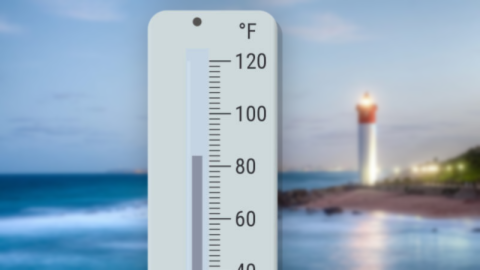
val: {"value": 84, "unit": "°F"}
